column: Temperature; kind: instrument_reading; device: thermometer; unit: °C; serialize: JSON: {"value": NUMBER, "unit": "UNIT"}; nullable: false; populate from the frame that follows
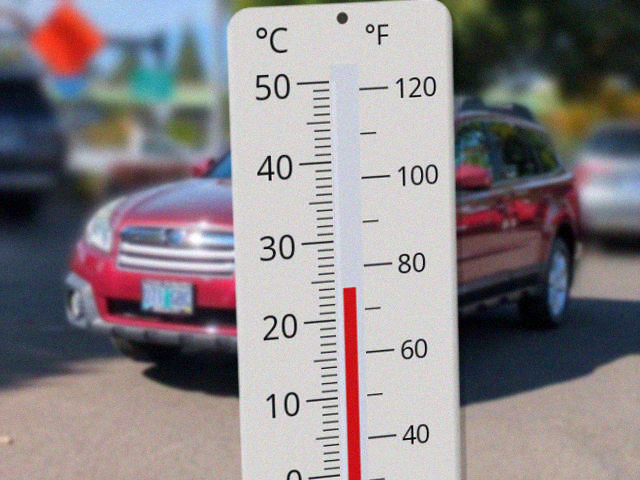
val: {"value": 24, "unit": "°C"}
